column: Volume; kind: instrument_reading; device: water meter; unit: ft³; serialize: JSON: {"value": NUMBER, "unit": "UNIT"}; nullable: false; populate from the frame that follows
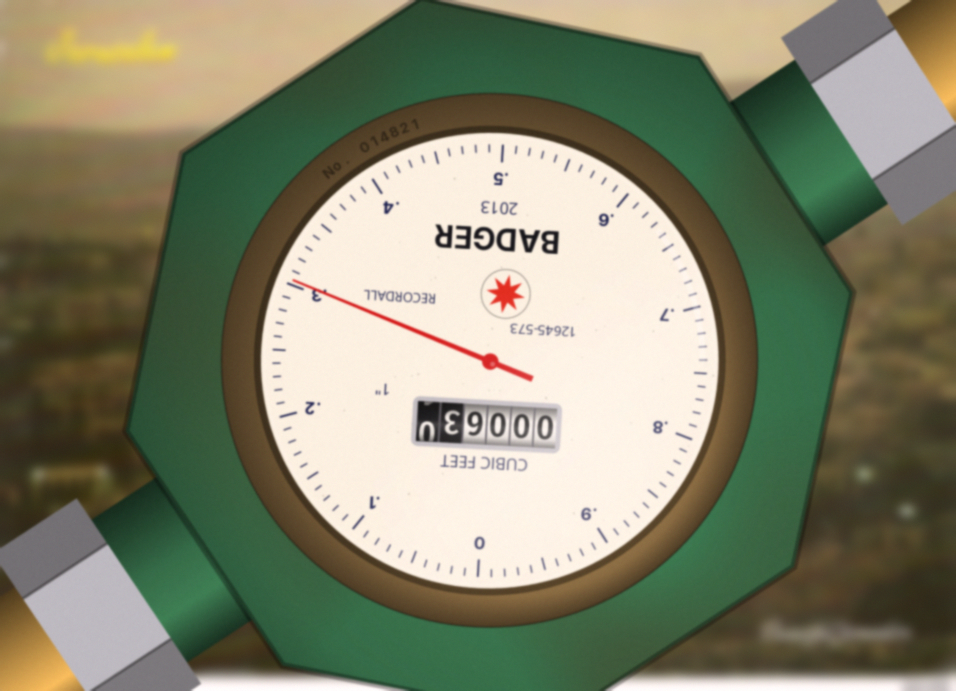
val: {"value": 630.30, "unit": "ft³"}
